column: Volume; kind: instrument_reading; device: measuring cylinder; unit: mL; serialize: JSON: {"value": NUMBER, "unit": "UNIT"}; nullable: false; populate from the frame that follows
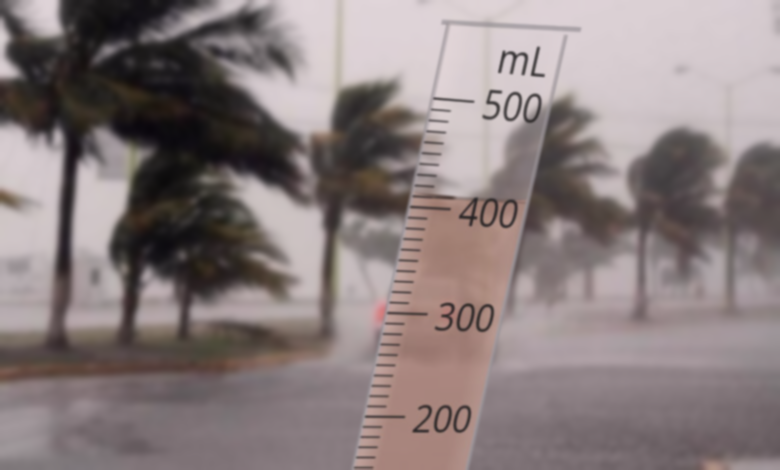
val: {"value": 410, "unit": "mL"}
